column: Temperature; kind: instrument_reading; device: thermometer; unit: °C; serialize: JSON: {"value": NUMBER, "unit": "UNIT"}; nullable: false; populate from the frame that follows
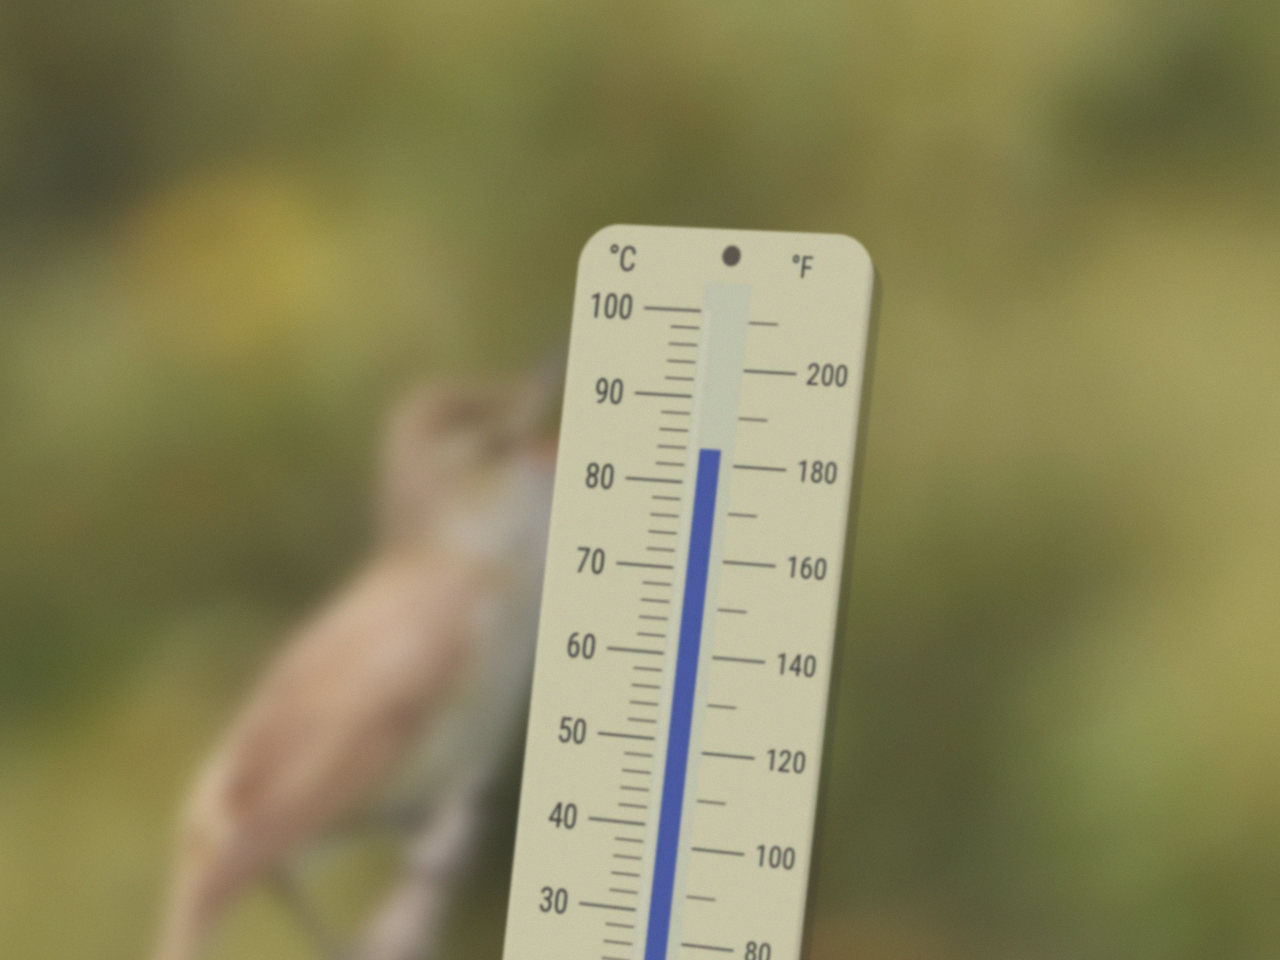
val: {"value": 84, "unit": "°C"}
